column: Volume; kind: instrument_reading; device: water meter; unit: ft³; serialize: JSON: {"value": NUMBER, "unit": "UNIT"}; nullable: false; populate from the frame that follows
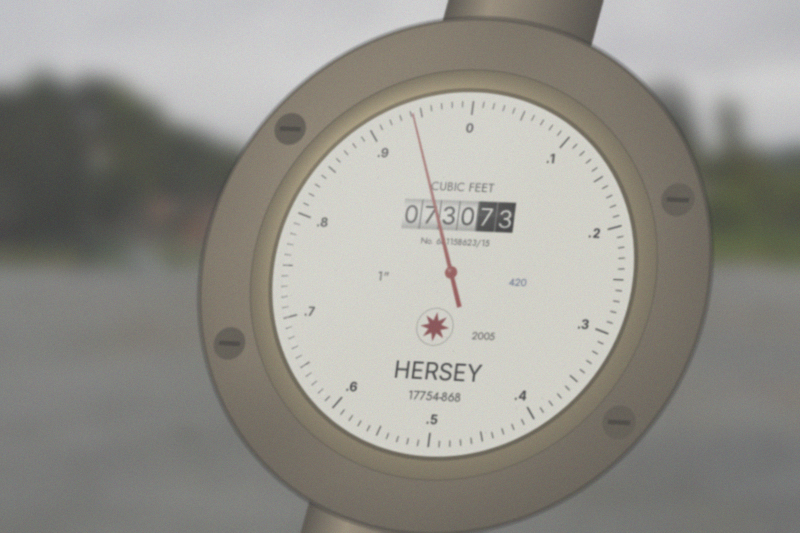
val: {"value": 73072.94, "unit": "ft³"}
